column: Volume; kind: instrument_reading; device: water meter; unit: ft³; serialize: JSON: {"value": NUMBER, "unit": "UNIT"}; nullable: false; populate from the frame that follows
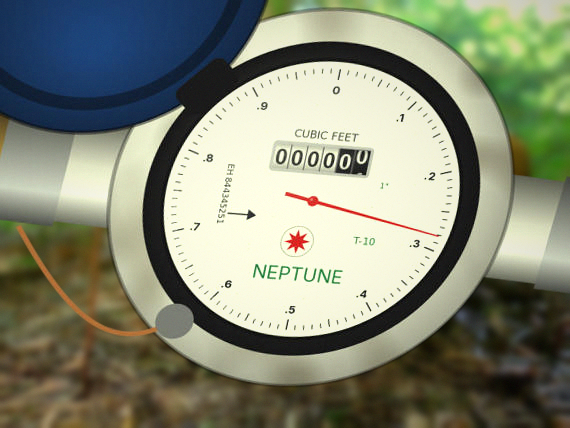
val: {"value": 0.28, "unit": "ft³"}
